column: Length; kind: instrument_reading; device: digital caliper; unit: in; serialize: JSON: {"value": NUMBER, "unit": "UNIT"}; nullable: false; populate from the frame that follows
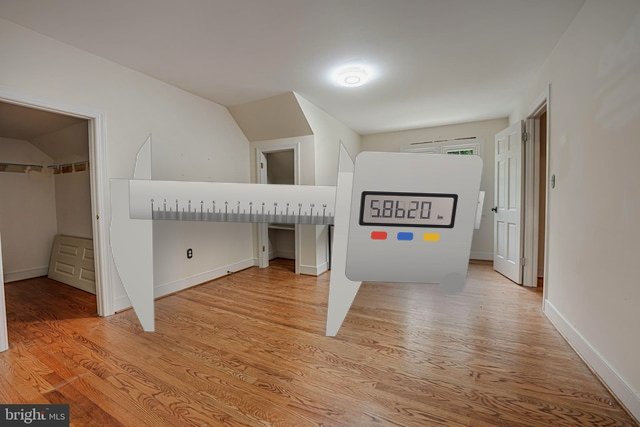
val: {"value": 5.8620, "unit": "in"}
